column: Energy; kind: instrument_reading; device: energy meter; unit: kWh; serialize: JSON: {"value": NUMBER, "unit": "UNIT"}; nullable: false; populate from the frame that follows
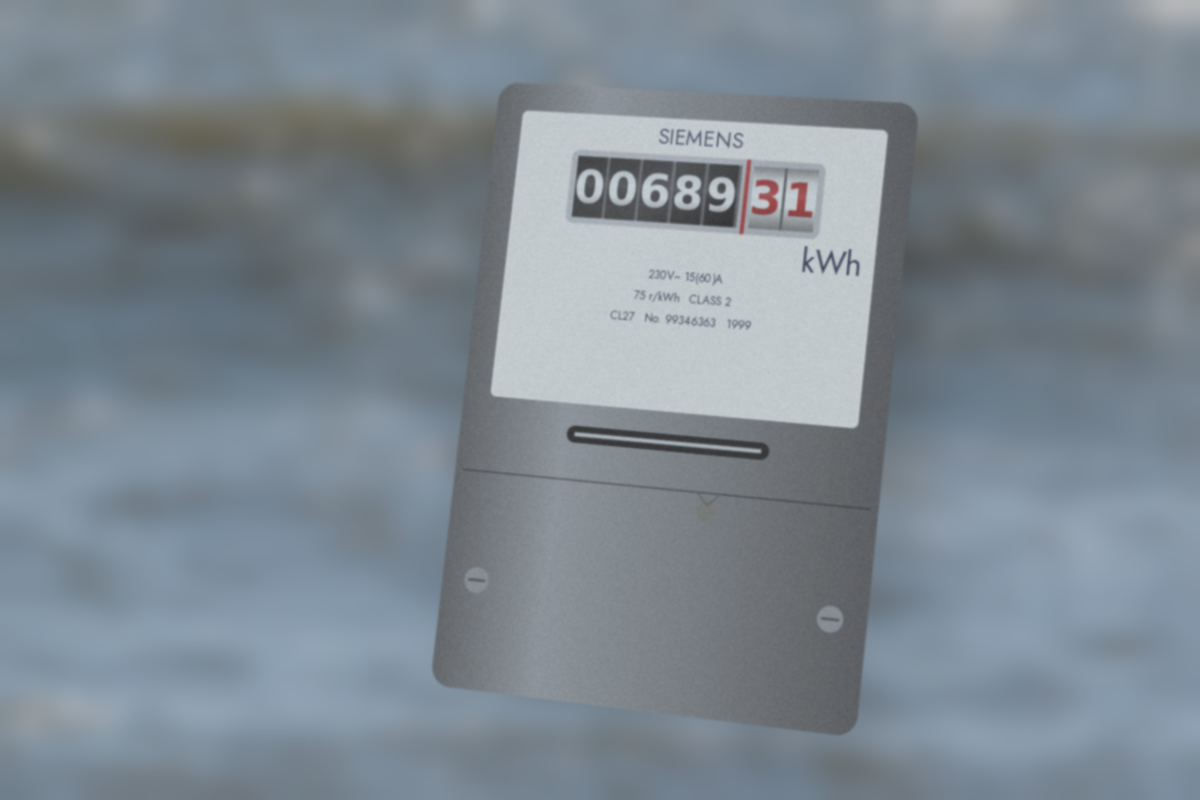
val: {"value": 689.31, "unit": "kWh"}
